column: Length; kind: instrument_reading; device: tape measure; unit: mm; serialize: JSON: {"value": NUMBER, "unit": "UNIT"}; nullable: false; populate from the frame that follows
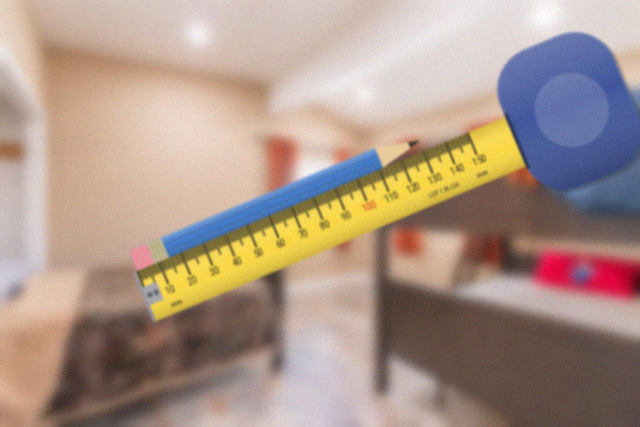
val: {"value": 130, "unit": "mm"}
